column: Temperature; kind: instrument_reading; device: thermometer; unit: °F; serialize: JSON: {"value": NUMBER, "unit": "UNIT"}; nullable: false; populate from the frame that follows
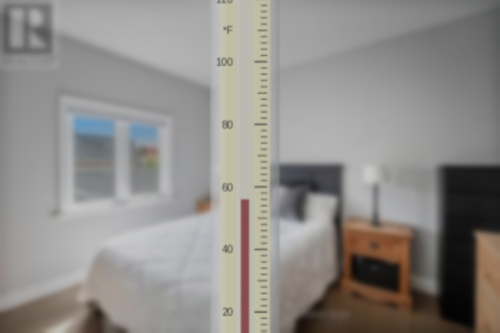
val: {"value": 56, "unit": "°F"}
